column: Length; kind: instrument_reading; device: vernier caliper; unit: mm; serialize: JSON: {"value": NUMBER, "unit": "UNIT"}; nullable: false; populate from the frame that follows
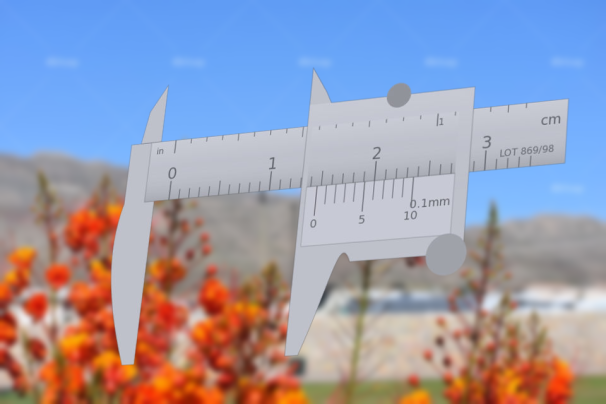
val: {"value": 14.6, "unit": "mm"}
